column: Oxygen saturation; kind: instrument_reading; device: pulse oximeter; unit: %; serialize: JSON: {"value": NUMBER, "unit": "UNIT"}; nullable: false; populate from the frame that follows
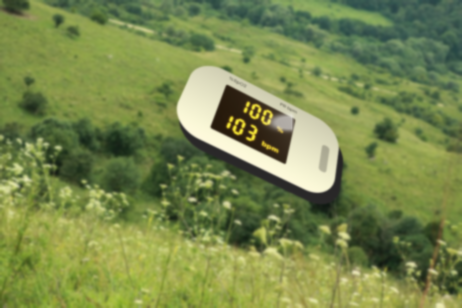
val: {"value": 100, "unit": "%"}
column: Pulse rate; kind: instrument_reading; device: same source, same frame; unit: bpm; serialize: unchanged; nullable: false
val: {"value": 103, "unit": "bpm"}
